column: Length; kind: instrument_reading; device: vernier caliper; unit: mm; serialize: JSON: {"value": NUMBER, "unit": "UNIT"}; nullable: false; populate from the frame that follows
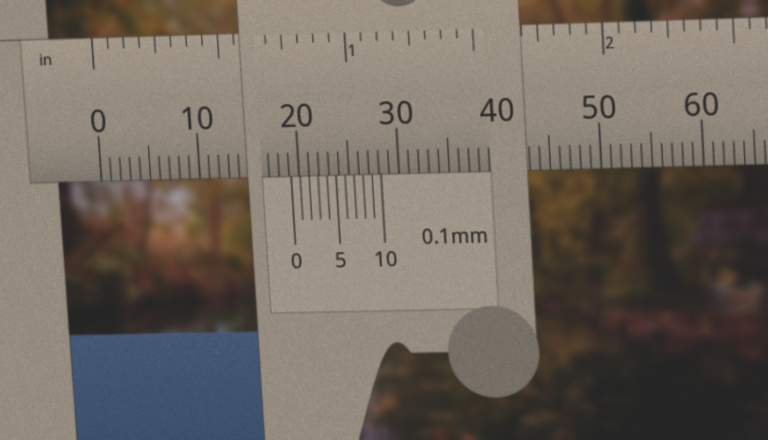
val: {"value": 19.2, "unit": "mm"}
